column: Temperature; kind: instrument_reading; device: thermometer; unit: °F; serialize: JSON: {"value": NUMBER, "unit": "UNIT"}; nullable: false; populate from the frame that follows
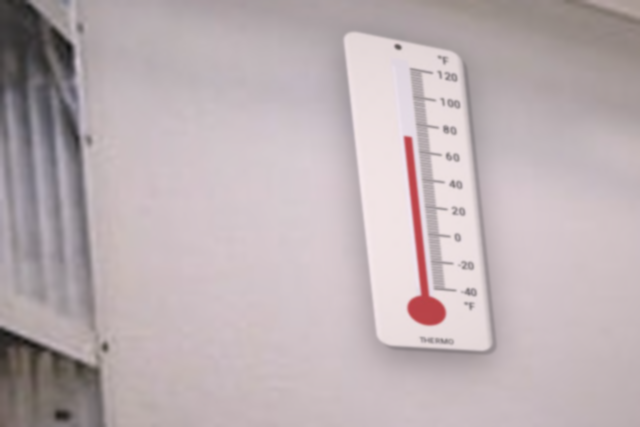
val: {"value": 70, "unit": "°F"}
